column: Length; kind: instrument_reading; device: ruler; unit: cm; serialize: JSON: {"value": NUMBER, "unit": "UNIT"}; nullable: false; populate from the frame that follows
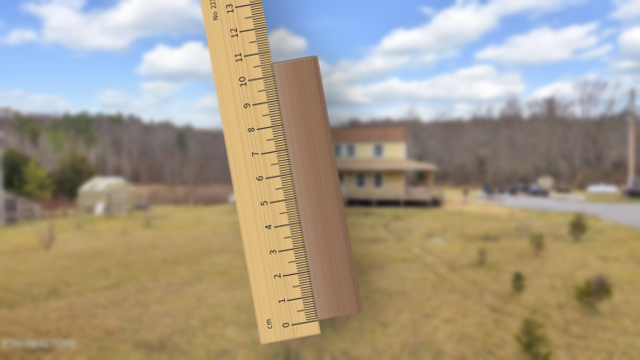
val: {"value": 10.5, "unit": "cm"}
